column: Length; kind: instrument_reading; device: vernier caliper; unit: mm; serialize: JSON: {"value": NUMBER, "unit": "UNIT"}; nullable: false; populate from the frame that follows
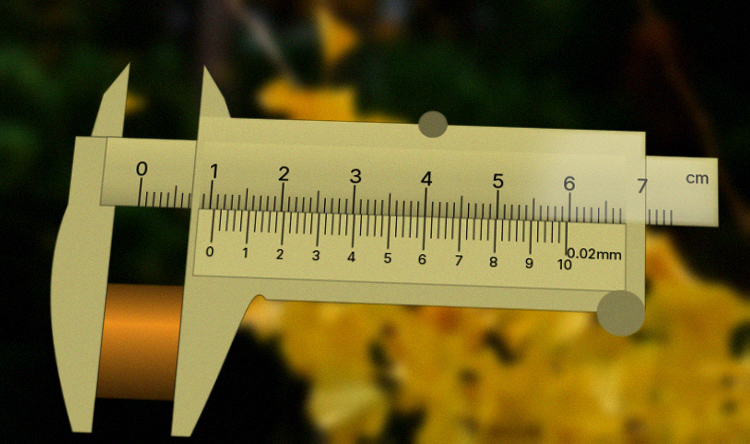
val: {"value": 10.6, "unit": "mm"}
